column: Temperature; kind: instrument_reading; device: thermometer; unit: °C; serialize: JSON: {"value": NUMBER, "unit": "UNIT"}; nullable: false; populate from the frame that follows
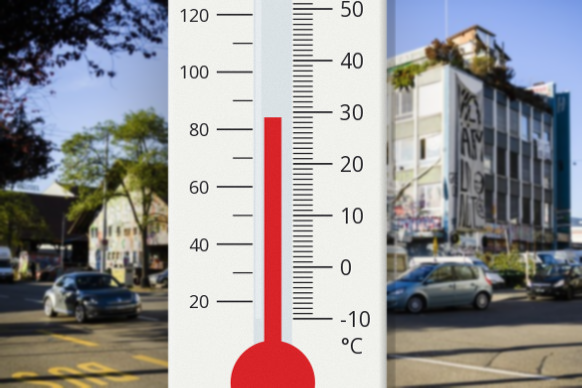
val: {"value": 29, "unit": "°C"}
